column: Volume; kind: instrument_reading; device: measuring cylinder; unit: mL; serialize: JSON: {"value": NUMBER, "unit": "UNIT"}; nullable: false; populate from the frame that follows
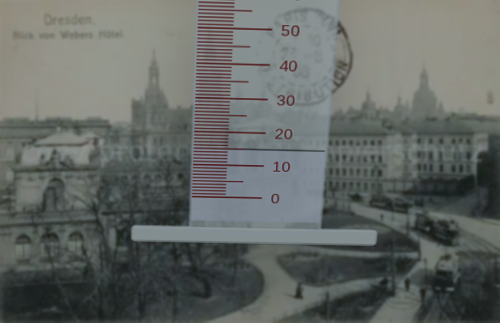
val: {"value": 15, "unit": "mL"}
